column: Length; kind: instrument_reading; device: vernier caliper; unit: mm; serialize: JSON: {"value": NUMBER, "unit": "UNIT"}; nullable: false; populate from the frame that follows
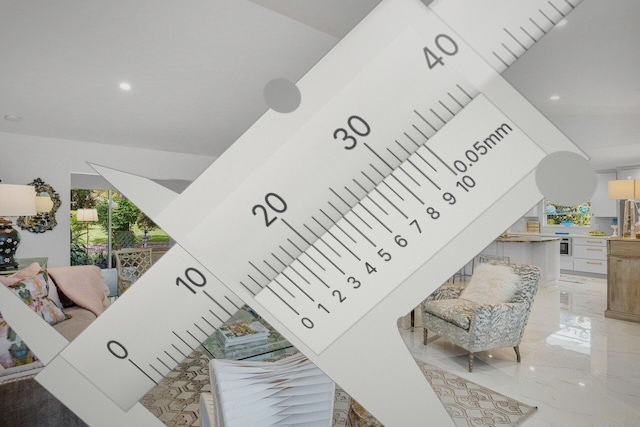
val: {"value": 14.4, "unit": "mm"}
